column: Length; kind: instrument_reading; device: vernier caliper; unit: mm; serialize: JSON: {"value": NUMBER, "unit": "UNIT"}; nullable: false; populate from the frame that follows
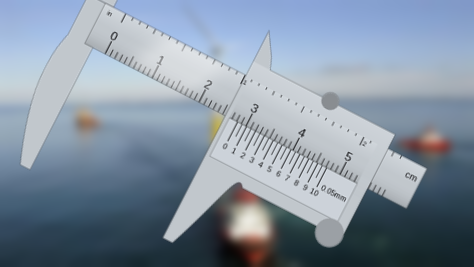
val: {"value": 28.2, "unit": "mm"}
